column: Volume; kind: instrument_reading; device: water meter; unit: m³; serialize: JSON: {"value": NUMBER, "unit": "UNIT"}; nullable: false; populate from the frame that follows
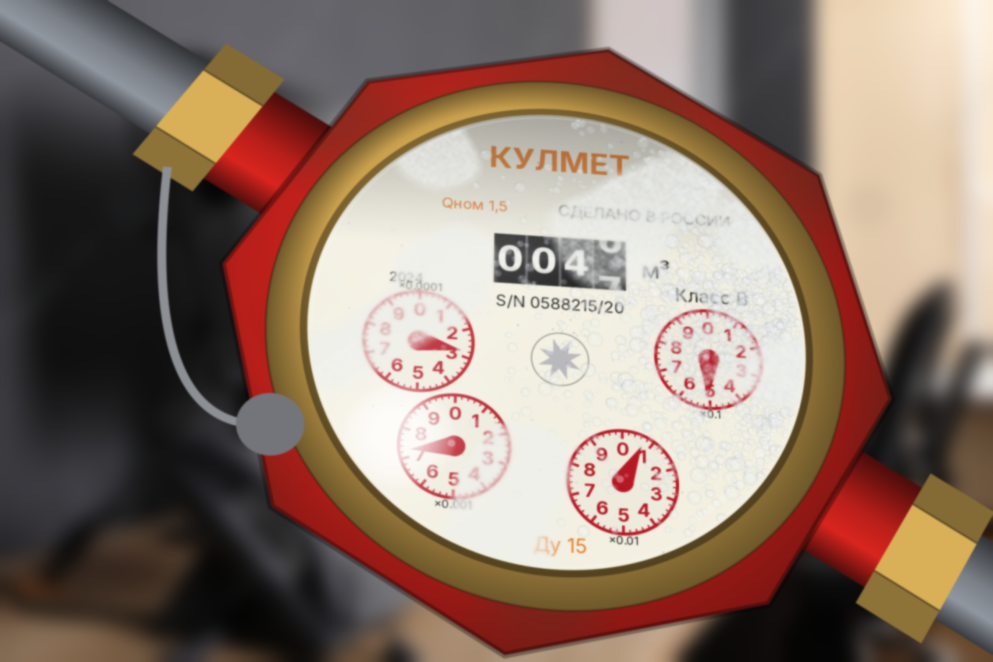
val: {"value": 46.5072, "unit": "m³"}
